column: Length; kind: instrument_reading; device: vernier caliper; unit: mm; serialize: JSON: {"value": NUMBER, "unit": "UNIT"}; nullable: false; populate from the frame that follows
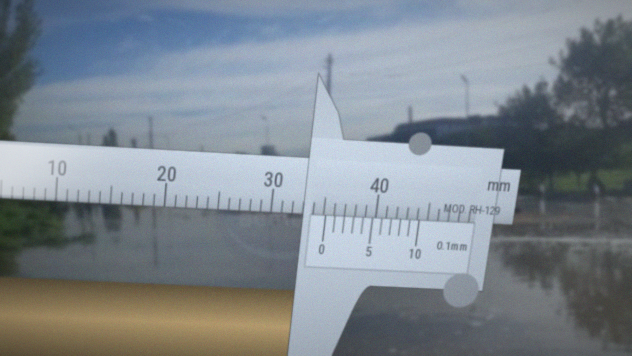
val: {"value": 35.2, "unit": "mm"}
